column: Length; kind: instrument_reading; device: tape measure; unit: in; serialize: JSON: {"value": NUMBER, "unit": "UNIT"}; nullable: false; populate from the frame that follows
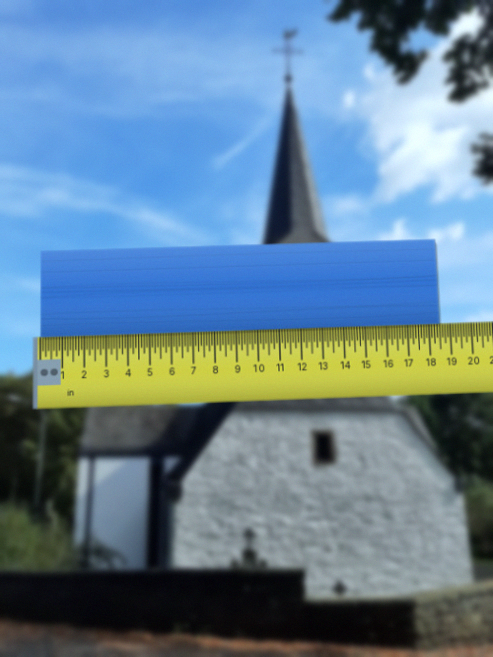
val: {"value": 18.5, "unit": "in"}
